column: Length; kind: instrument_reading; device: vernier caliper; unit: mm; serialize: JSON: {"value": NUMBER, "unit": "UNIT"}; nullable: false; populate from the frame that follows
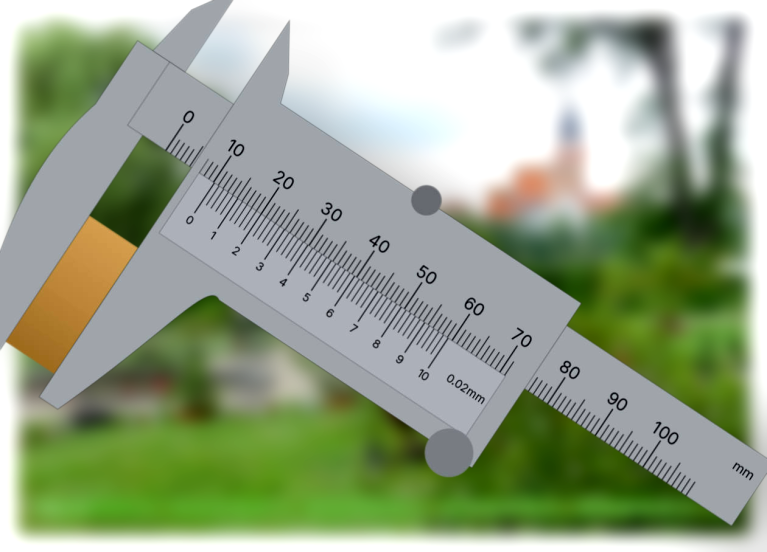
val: {"value": 10.2, "unit": "mm"}
